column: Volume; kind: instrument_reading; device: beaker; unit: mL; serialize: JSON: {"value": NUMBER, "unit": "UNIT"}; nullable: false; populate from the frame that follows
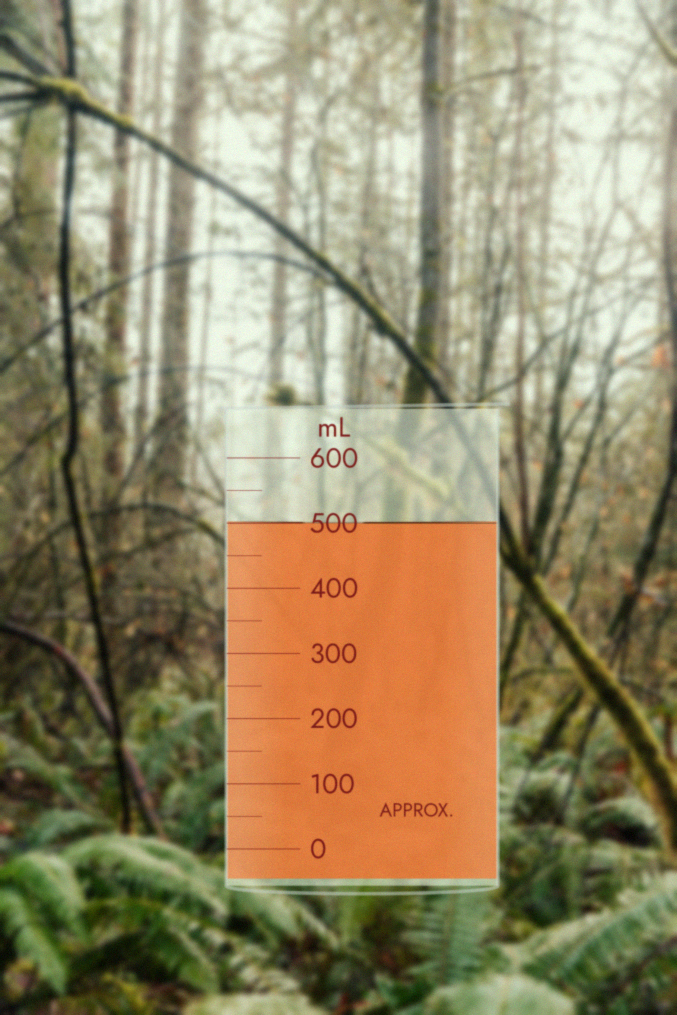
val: {"value": 500, "unit": "mL"}
